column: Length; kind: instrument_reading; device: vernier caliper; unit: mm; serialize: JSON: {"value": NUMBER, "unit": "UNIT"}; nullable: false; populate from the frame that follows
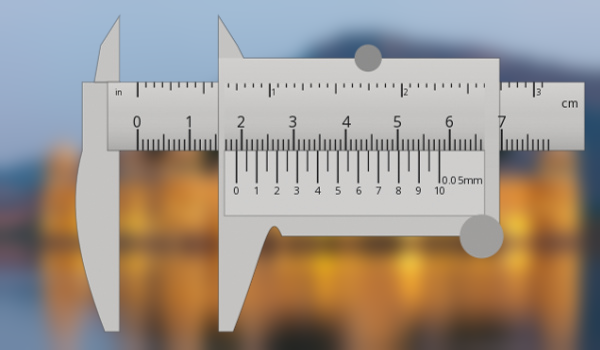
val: {"value": 19.0, "unit": "mm"}
